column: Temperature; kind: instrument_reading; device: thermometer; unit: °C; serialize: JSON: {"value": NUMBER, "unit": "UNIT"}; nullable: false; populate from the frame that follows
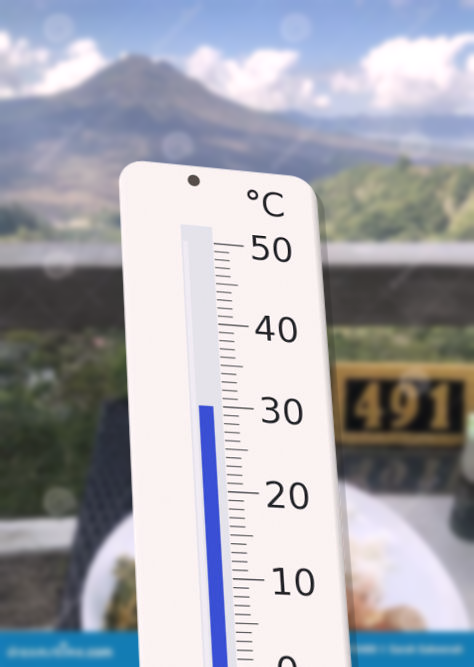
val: {"value": 30, "unit": "°C"}
